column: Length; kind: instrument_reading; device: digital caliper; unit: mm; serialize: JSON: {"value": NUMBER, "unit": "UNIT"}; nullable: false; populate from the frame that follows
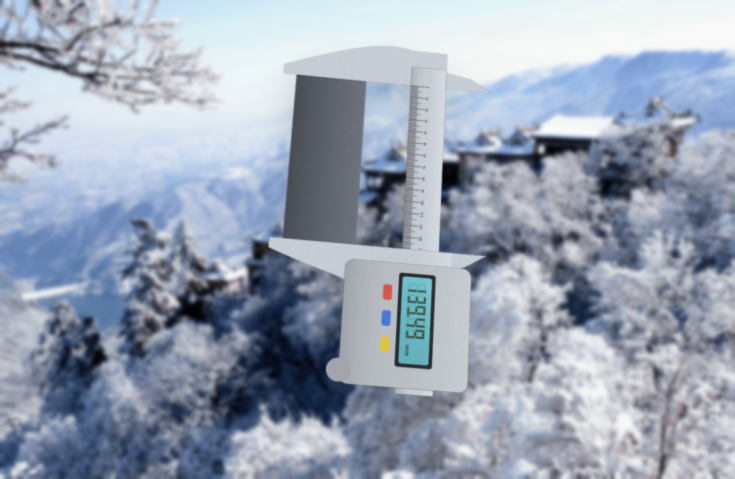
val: {"value": 139.49, "unit": "mm"}
